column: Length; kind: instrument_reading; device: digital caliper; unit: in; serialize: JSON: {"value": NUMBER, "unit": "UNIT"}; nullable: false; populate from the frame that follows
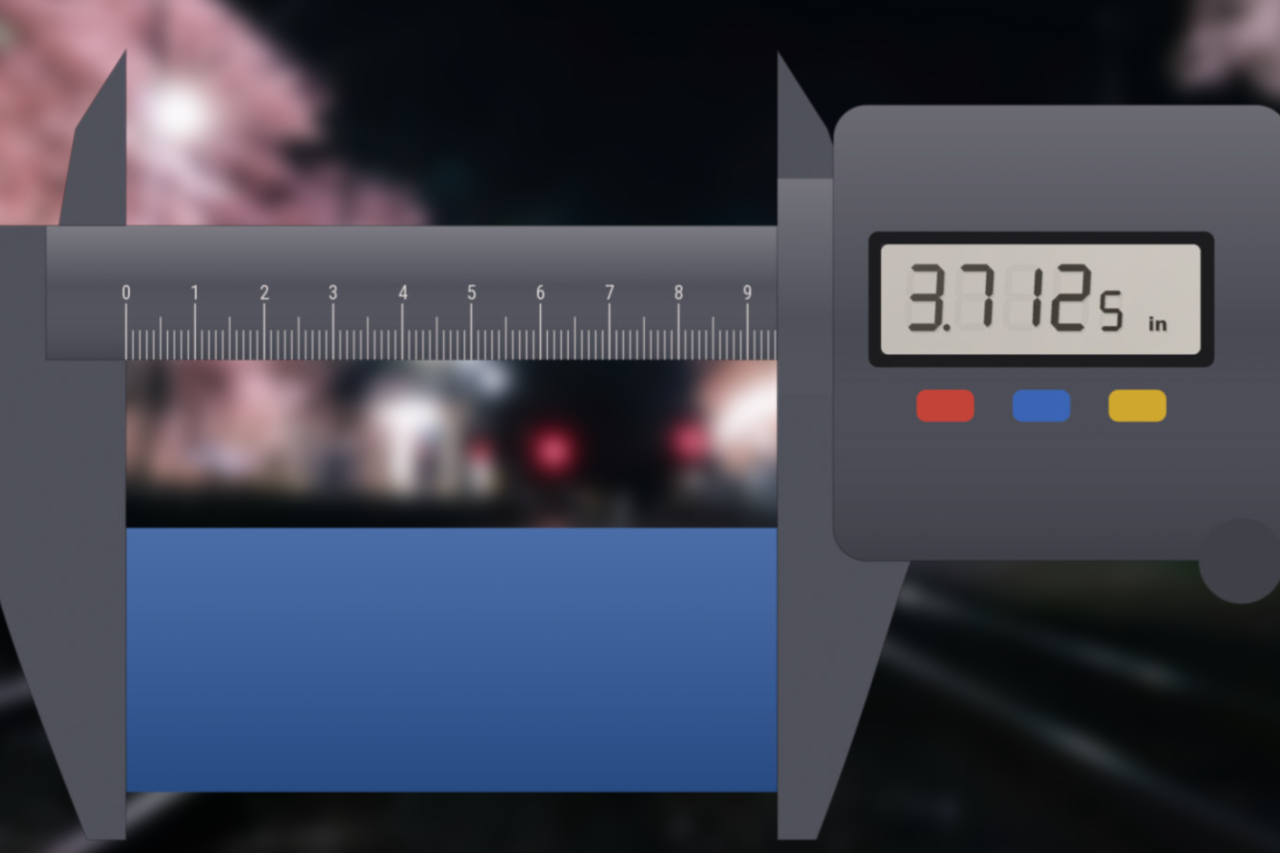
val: {"value": 3.7125, "unit": "in"}
